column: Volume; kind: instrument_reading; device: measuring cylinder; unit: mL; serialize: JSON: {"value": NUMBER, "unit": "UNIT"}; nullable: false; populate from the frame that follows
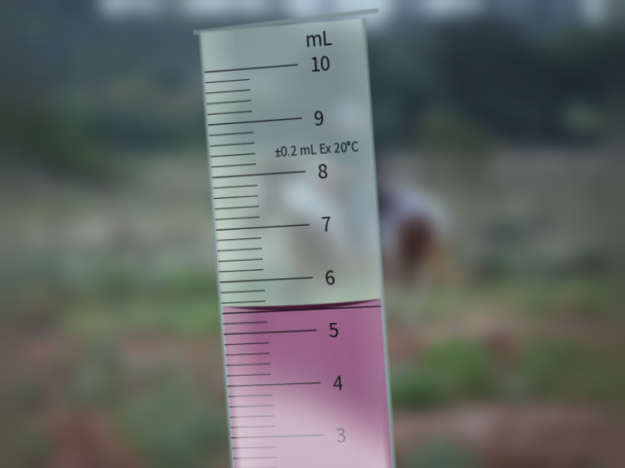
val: {"value": 5.4, "unit": "mL"}
